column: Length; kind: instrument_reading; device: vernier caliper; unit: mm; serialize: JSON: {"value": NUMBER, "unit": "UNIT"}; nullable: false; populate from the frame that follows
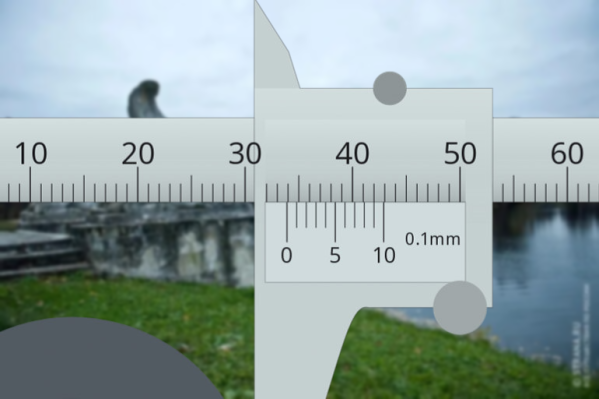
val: {"value": 33.9, "unit": "mm"}
